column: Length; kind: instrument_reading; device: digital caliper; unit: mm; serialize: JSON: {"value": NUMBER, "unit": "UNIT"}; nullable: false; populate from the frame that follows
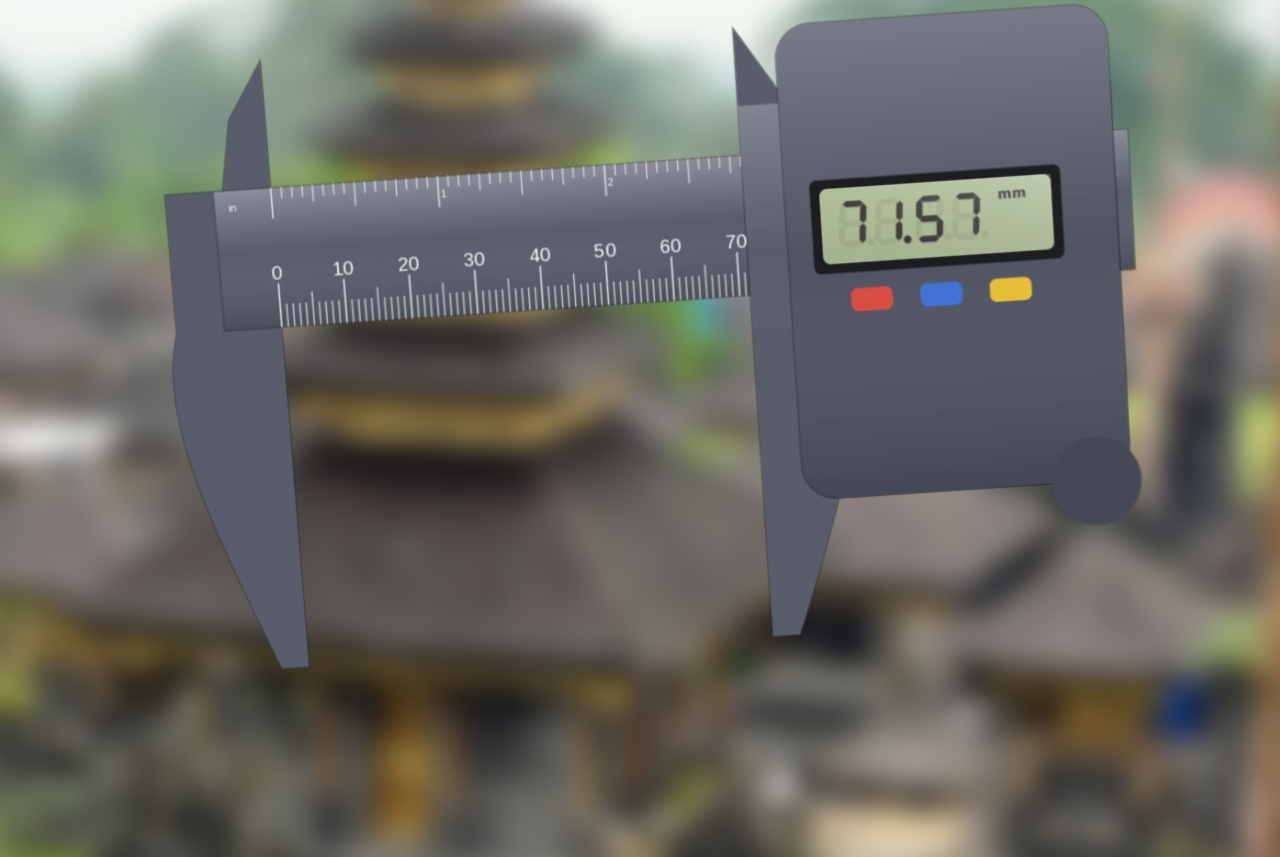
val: {"value": 71.57, "unit": "mm"}
